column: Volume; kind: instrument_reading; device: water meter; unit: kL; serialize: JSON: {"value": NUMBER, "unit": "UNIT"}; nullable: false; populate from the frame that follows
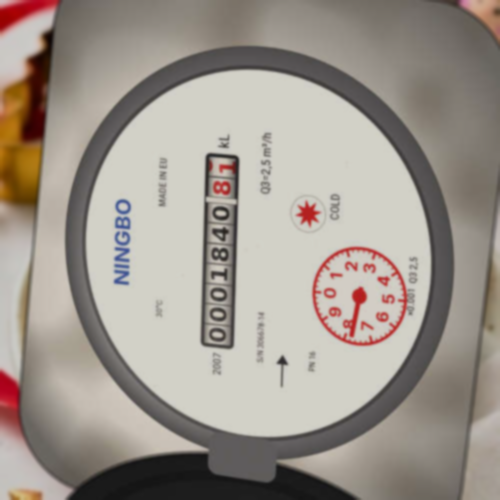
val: {"value": 1840.807, "unit": "kL"}
